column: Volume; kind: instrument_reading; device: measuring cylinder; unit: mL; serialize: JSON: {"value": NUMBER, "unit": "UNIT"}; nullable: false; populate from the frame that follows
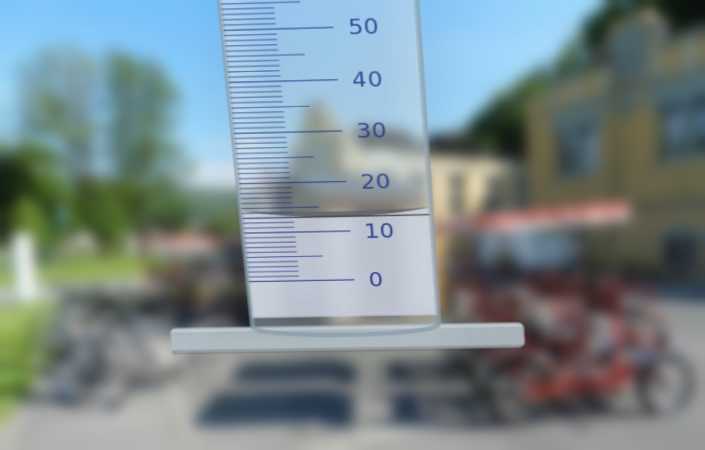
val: {"value": 13, "unit": "mL"}
